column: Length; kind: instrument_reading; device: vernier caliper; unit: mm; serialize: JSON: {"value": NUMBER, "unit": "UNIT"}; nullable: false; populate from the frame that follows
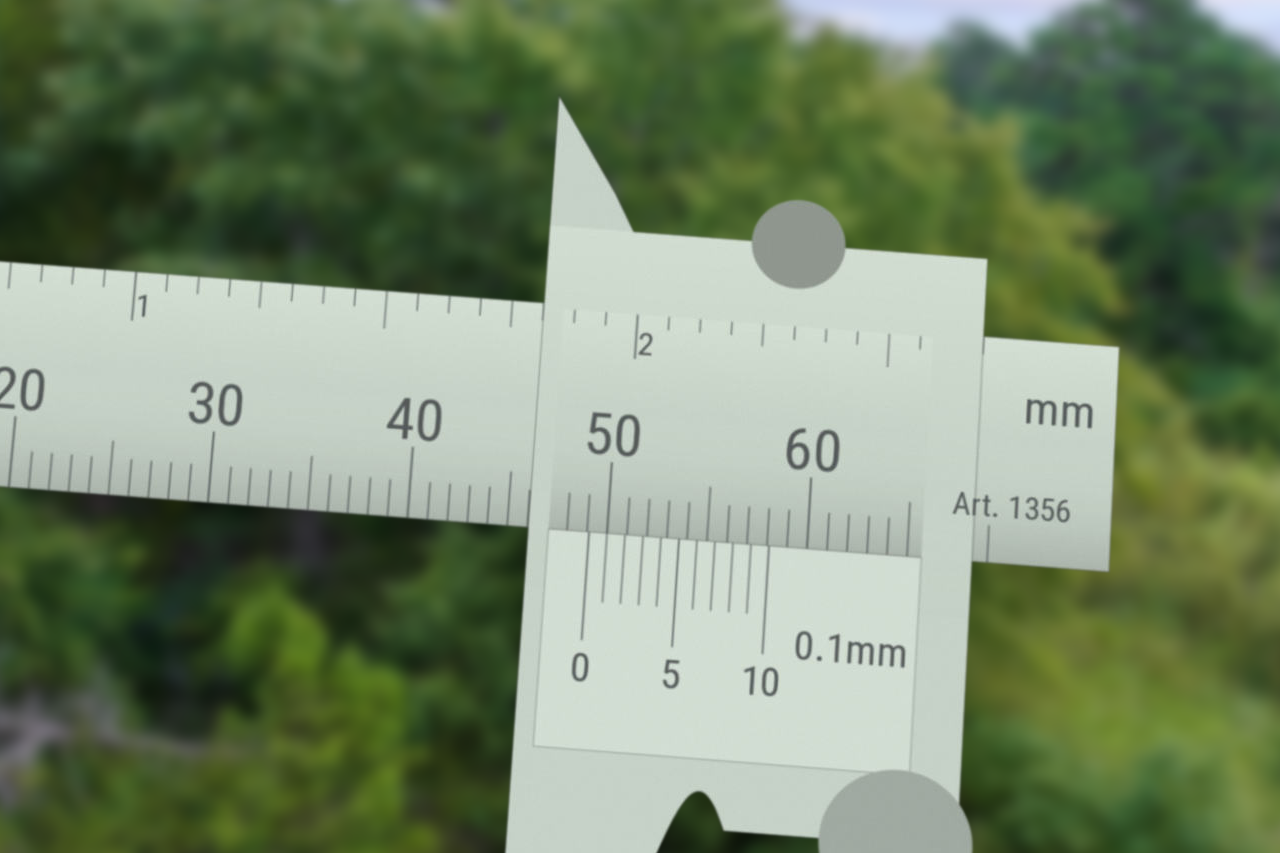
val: {"value": 49.1, "unit": "mm"}
